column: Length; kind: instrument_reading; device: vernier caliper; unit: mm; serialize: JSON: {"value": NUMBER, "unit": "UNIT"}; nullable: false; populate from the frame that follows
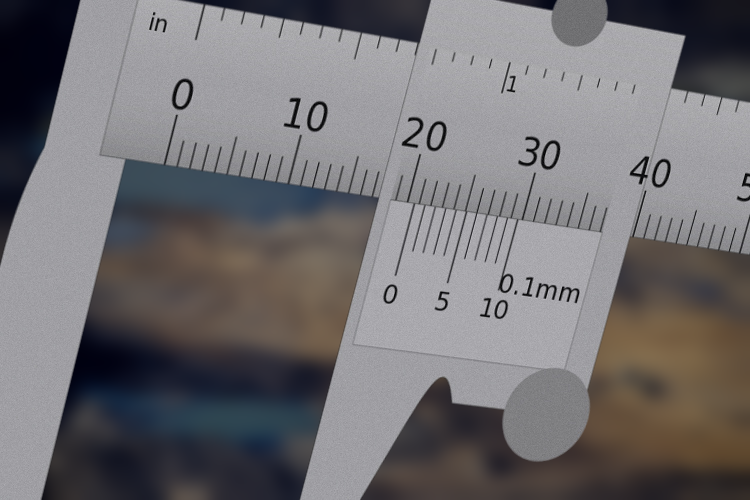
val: {"value": 20.6, "unit": "mm"}
